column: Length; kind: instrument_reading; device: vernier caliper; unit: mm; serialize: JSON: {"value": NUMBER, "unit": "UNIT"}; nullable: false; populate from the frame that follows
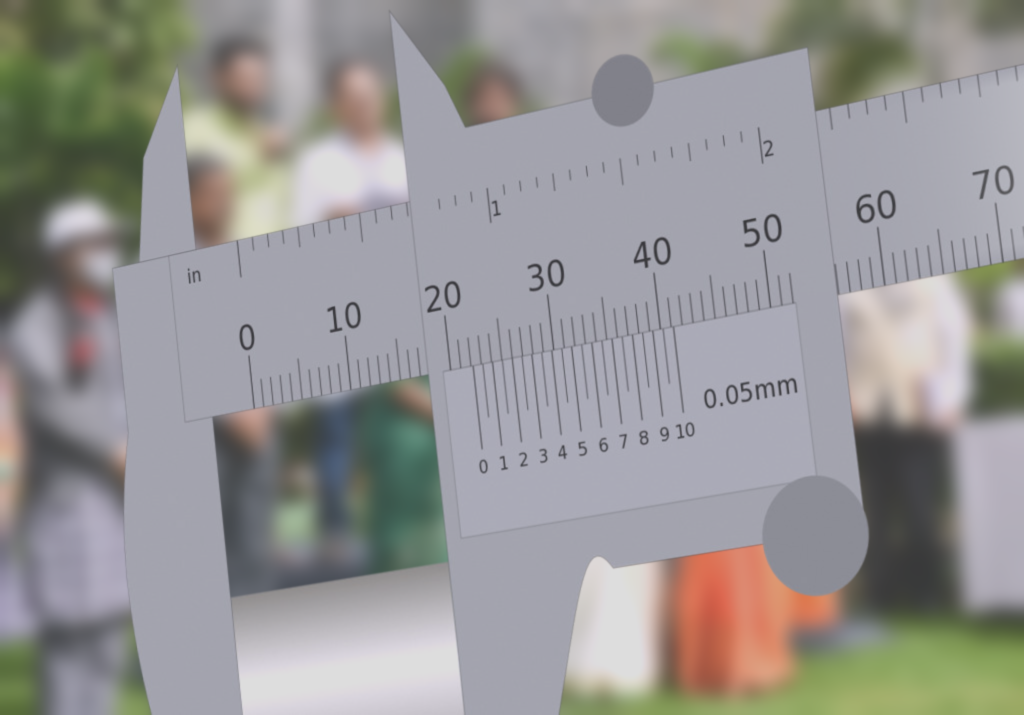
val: {"value": 22.2, "unit": "mm"}
